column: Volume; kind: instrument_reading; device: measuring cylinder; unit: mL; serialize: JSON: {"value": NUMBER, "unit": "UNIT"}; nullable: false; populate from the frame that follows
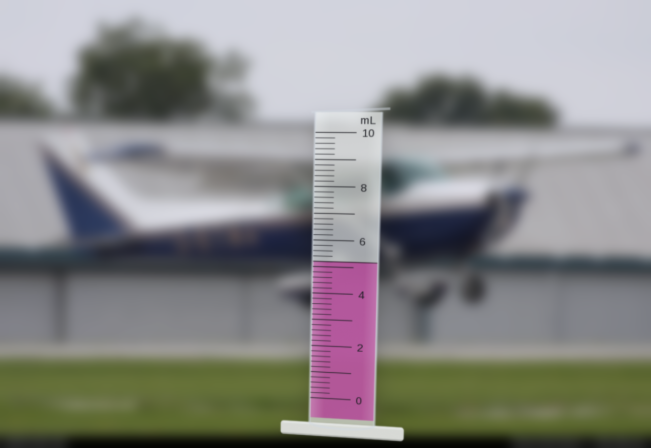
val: {"value": 5.2, "unit": "mL"}
